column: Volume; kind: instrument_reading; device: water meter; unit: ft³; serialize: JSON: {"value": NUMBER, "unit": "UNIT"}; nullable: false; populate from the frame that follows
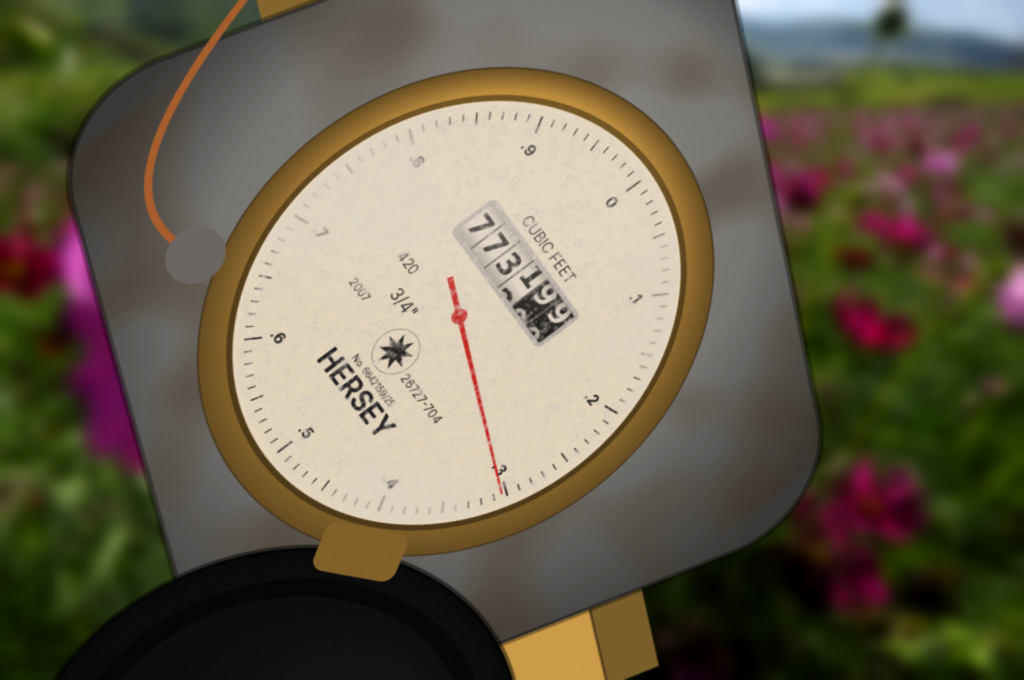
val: {"value": 773199.30, "unit": "ft³"}
